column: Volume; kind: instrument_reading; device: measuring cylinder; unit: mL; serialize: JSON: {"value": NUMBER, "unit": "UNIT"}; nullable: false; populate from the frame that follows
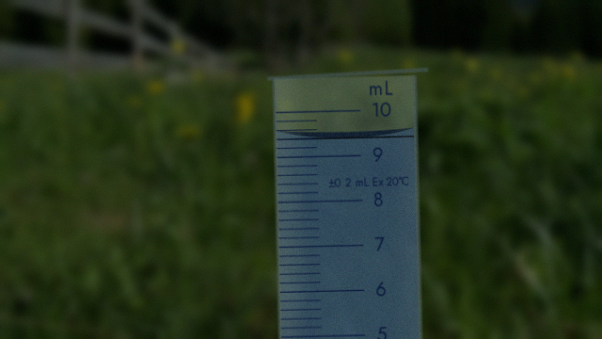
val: {"value": 9.4, "unit": "mL"}
